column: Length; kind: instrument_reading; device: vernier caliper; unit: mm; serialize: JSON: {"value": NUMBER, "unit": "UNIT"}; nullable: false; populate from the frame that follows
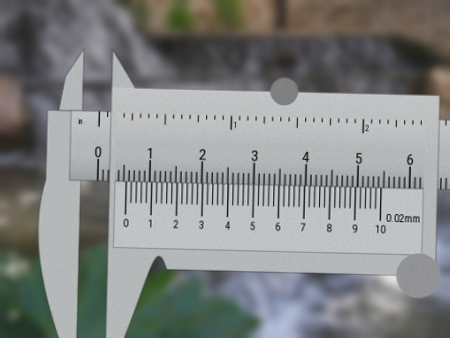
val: {"value": 5.5, "unit": "mm"}
